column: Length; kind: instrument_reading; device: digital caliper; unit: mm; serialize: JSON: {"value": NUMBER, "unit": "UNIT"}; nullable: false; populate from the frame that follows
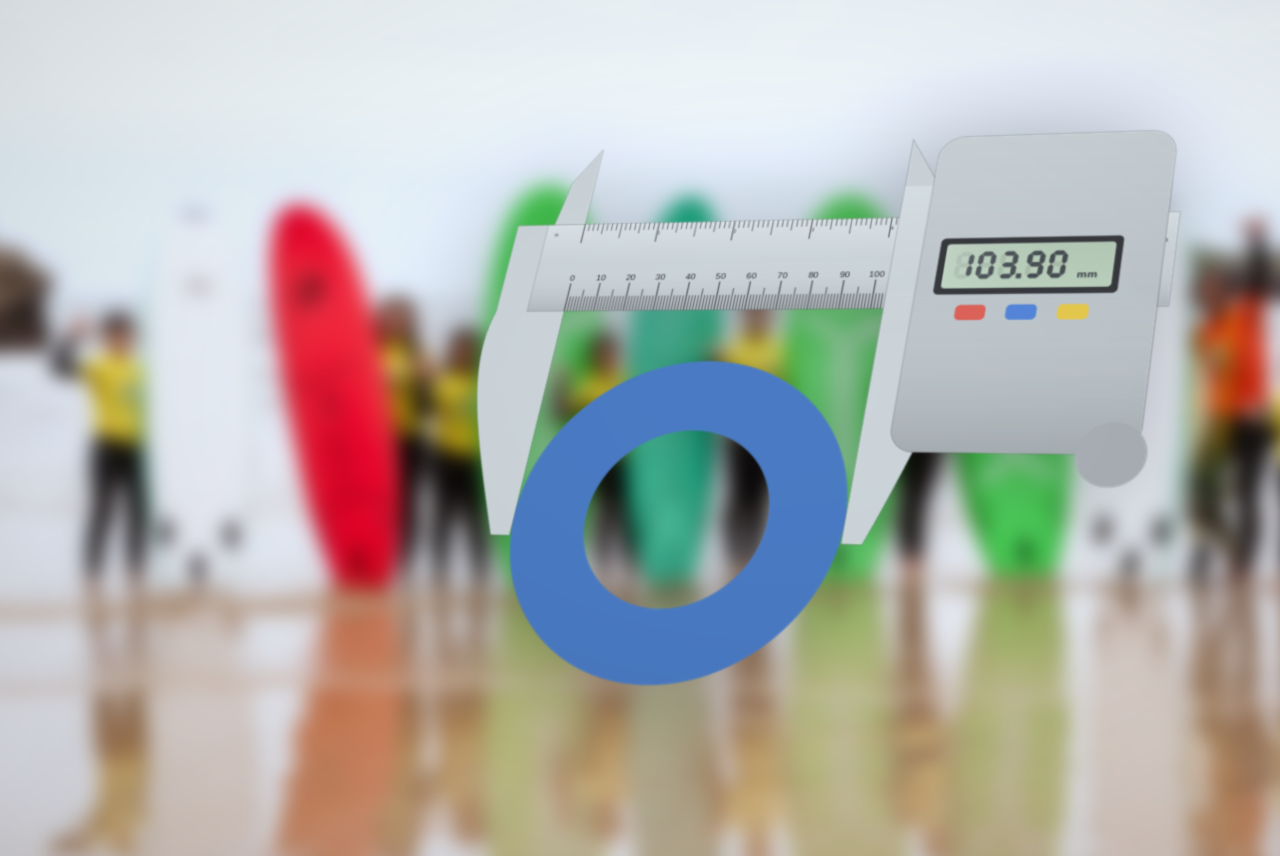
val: {"value": 103.90, "unit": "mm"}
